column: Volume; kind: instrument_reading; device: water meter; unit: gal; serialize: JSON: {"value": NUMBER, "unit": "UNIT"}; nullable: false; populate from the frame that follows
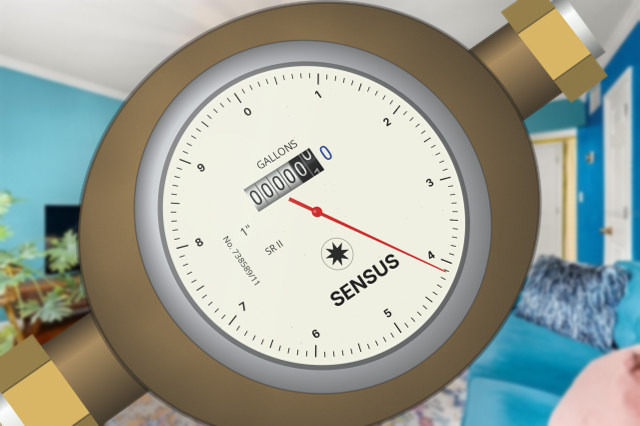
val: {"value": 4.1, "unit": "gal"}
